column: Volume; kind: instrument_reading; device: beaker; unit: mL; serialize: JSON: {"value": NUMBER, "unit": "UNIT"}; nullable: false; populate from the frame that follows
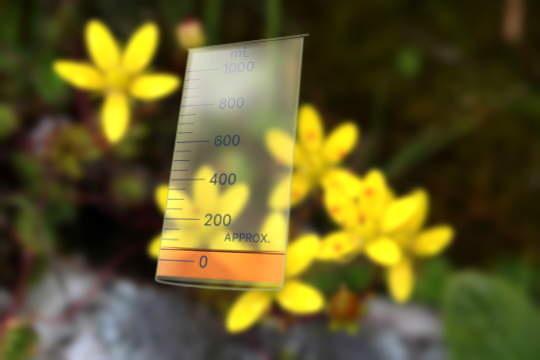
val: {"value": 50, "unit": "mL"}
